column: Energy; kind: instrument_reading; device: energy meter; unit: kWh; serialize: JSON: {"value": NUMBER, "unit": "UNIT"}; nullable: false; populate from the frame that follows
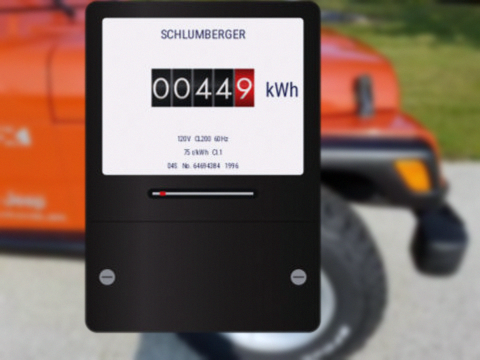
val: {"value": 44.9, "unit": "kWh"}
